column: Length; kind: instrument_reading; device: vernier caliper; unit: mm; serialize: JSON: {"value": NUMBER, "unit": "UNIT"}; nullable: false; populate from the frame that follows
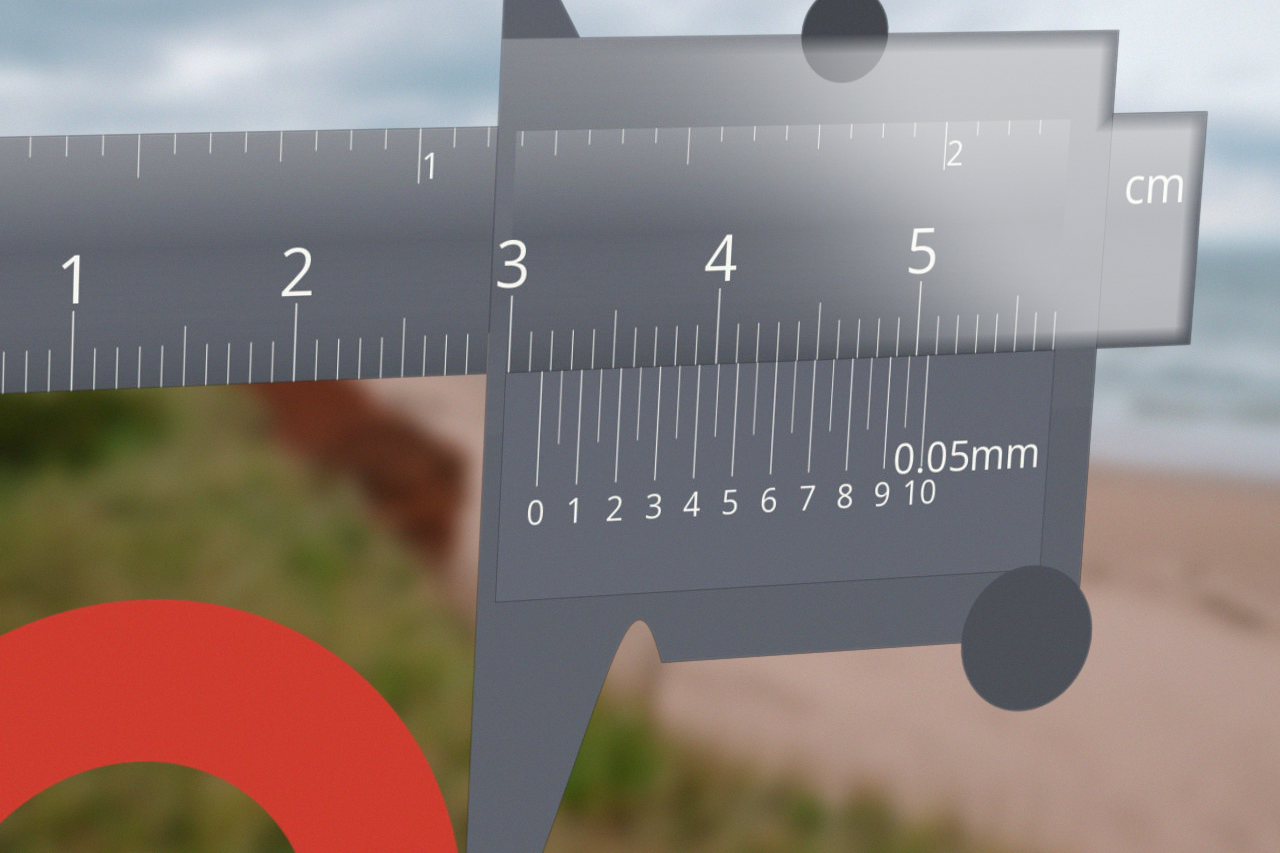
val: {"value": 31.6, "unit": "mm"}
